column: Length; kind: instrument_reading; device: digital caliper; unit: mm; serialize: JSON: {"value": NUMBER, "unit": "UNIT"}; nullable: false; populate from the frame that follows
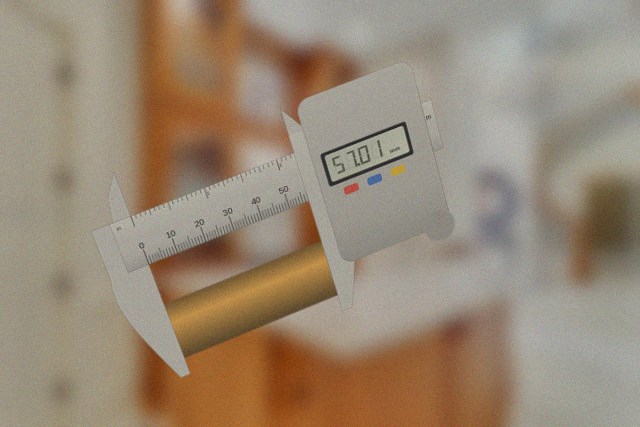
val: {"value": 57.01, "unit": "mm"}
